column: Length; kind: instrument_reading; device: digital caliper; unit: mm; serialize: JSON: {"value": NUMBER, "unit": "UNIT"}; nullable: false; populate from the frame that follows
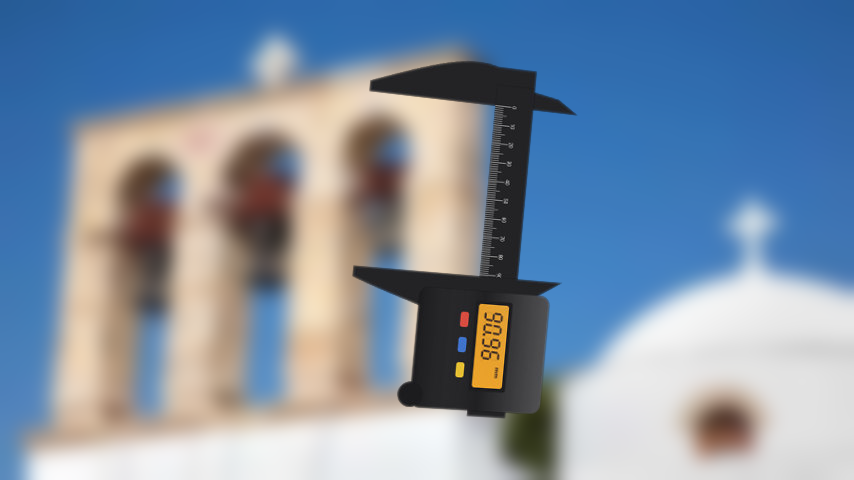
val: {"value": 90.96, "unit": "mm"}
